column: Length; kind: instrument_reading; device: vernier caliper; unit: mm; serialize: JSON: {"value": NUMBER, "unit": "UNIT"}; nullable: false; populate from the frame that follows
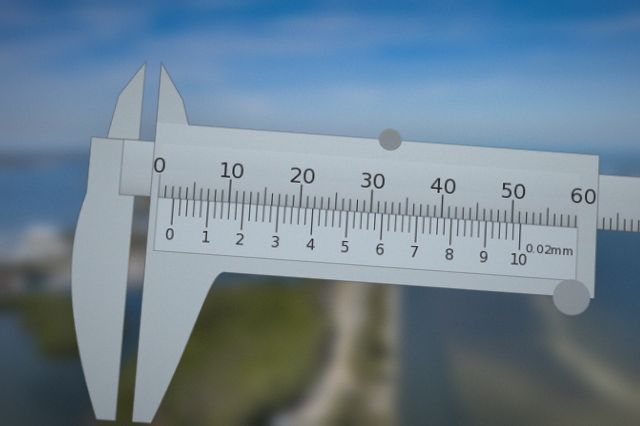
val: {"value": 2.2, "unit": "mm"}
